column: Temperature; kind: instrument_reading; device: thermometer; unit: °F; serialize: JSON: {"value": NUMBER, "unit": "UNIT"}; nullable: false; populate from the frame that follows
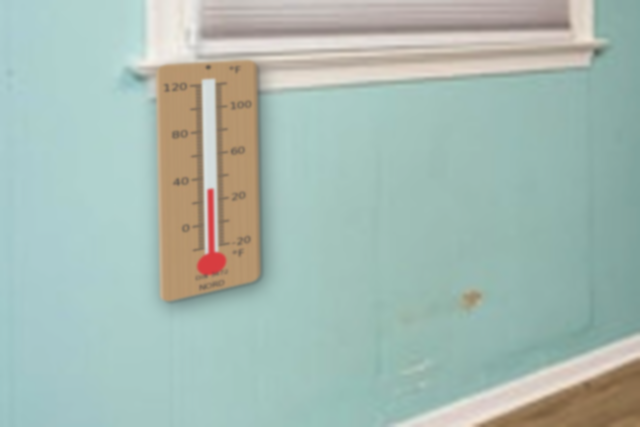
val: {"value": 30, "unit": "°F"}
